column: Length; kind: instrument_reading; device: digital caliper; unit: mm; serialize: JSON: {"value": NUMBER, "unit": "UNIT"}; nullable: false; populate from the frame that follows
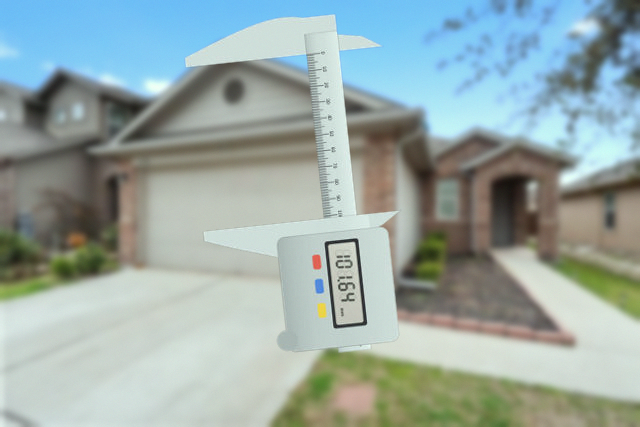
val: {"value": 101.64, "unit": "mm"}
